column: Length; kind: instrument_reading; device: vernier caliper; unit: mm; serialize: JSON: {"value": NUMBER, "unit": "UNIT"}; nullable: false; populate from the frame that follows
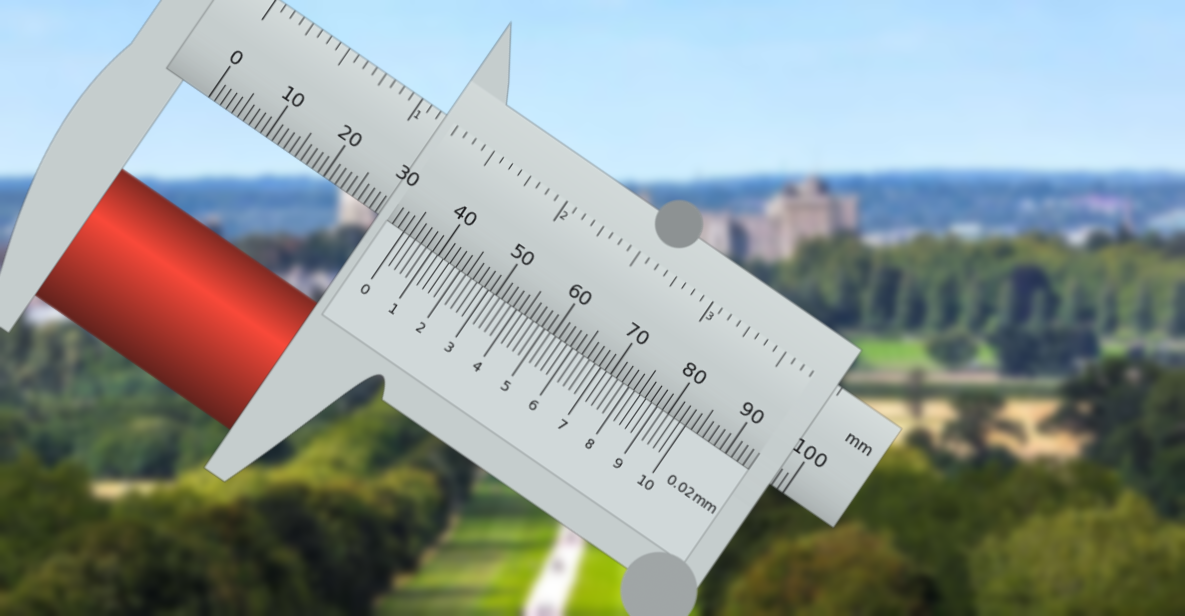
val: {"value": 34.0, "unit": "mm"}
